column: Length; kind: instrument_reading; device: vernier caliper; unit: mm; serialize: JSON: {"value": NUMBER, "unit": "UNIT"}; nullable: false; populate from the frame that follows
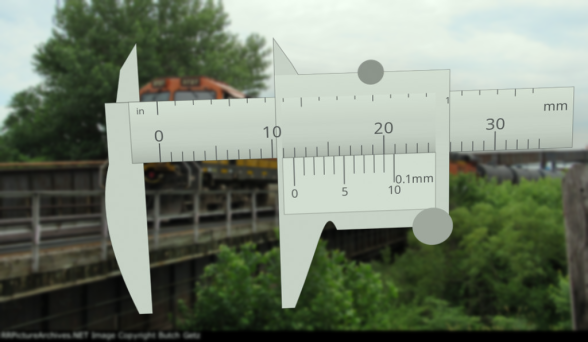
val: {"value": 11.9, "unit": "mm"}
